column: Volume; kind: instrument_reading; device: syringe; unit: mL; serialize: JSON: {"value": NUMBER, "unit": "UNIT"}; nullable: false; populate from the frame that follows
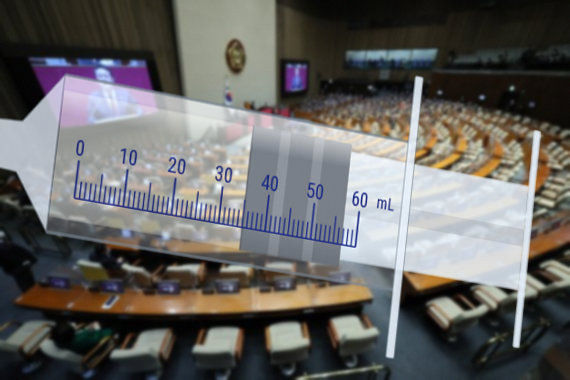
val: {"value": 35, "unit": "mL"}
